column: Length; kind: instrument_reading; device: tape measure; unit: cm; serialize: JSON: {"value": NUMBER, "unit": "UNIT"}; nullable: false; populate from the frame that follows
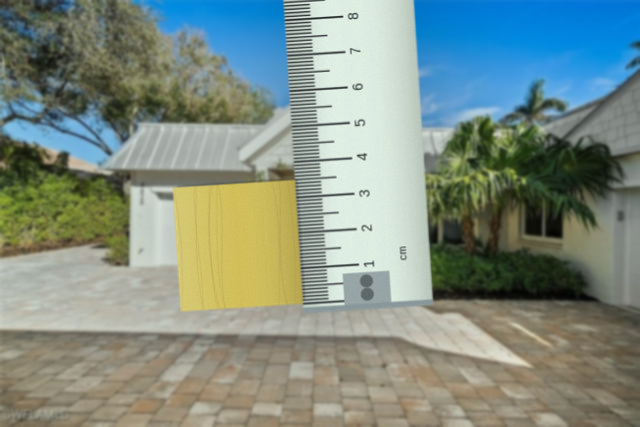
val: {"value": 3.5, "unit": "cm"}
